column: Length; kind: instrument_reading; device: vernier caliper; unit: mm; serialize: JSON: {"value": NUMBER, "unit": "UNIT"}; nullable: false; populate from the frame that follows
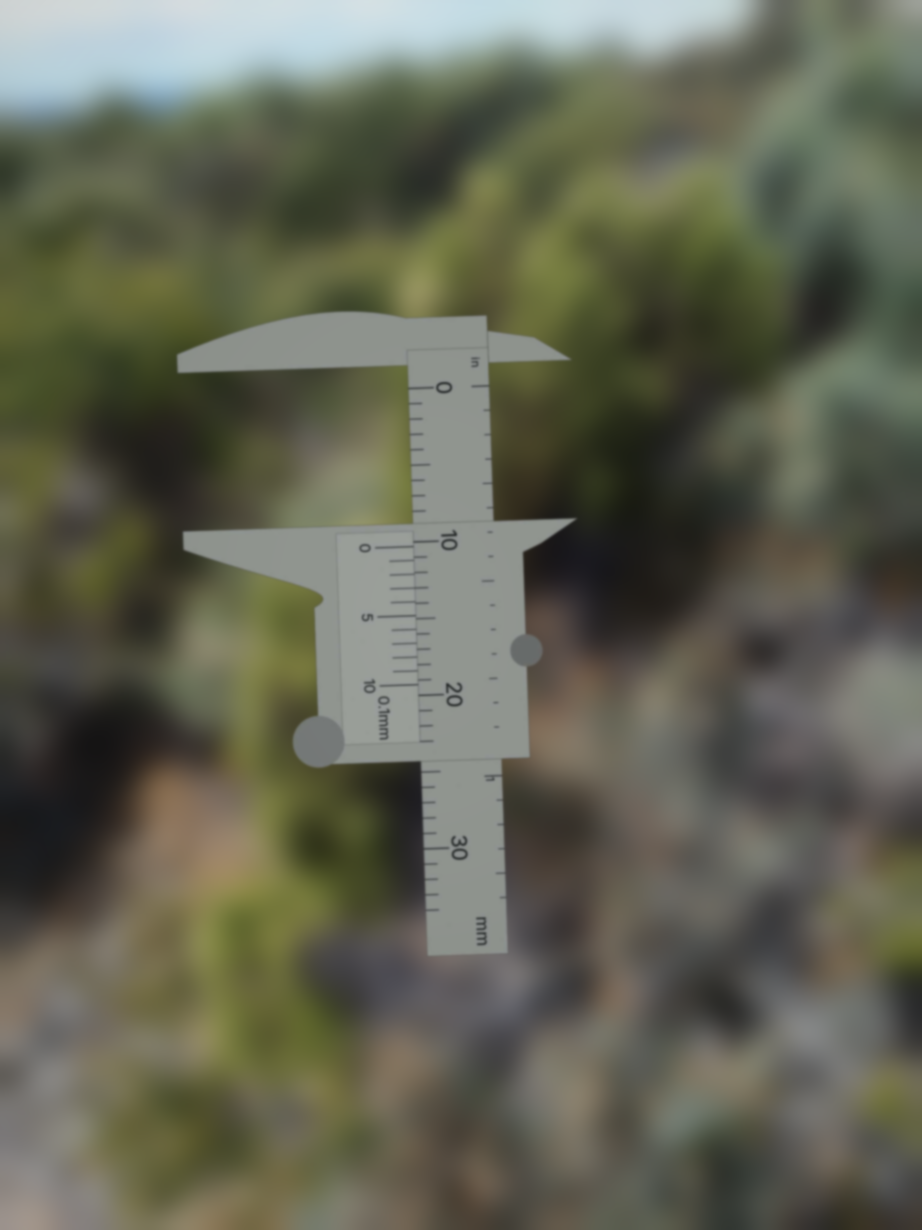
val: {"value": 10.3, "unit": "mm"}
